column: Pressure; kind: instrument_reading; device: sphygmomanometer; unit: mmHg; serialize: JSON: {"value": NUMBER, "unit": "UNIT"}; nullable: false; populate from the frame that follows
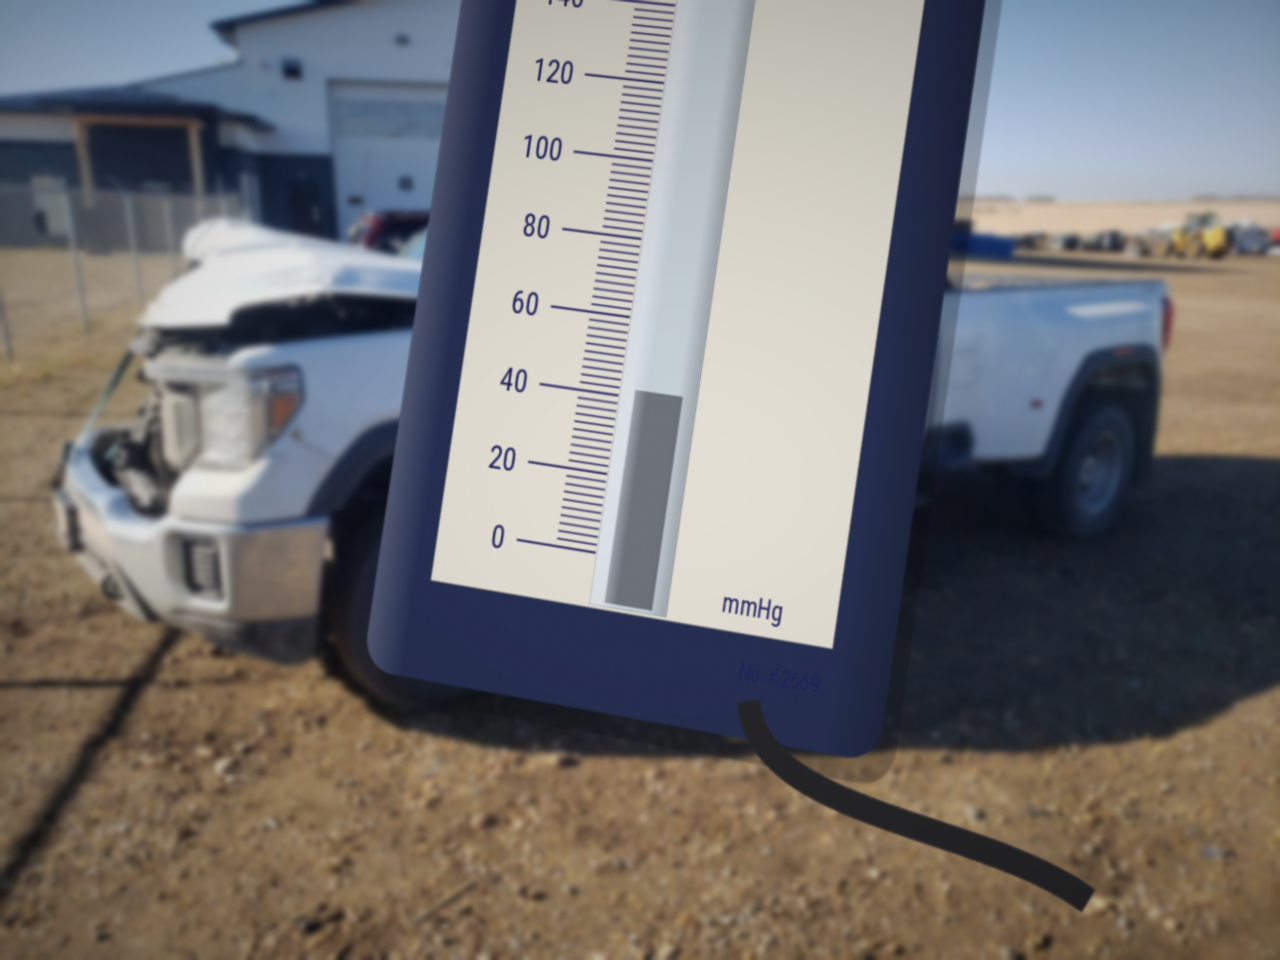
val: {"value": 42, "unit": "mmHg"}
